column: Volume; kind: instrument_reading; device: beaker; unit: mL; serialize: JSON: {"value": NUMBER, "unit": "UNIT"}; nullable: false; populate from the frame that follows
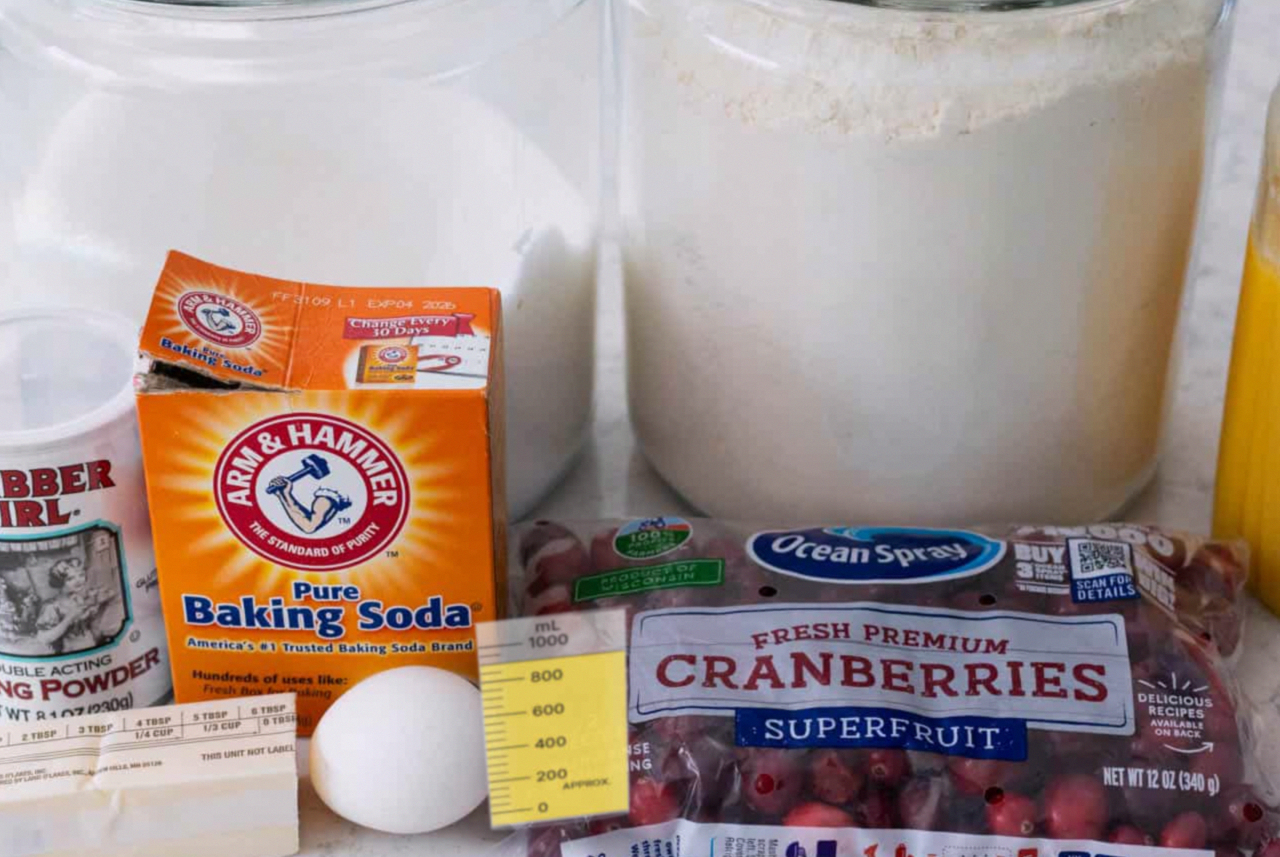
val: {"value": 900, "unit": "mL"}
